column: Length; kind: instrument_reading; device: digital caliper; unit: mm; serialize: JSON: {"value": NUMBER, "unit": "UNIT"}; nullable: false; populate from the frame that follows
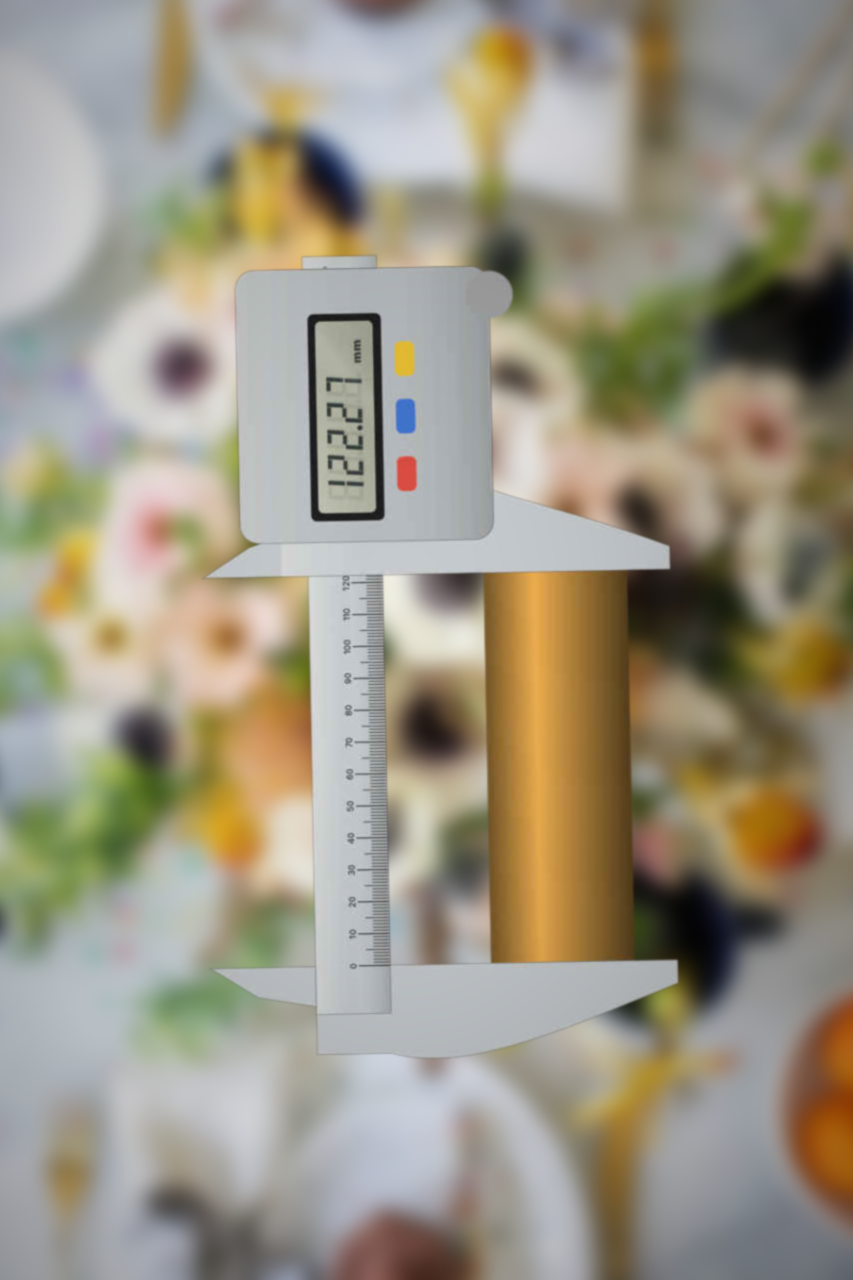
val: {"value": 122.27, "unit": "mm"}
